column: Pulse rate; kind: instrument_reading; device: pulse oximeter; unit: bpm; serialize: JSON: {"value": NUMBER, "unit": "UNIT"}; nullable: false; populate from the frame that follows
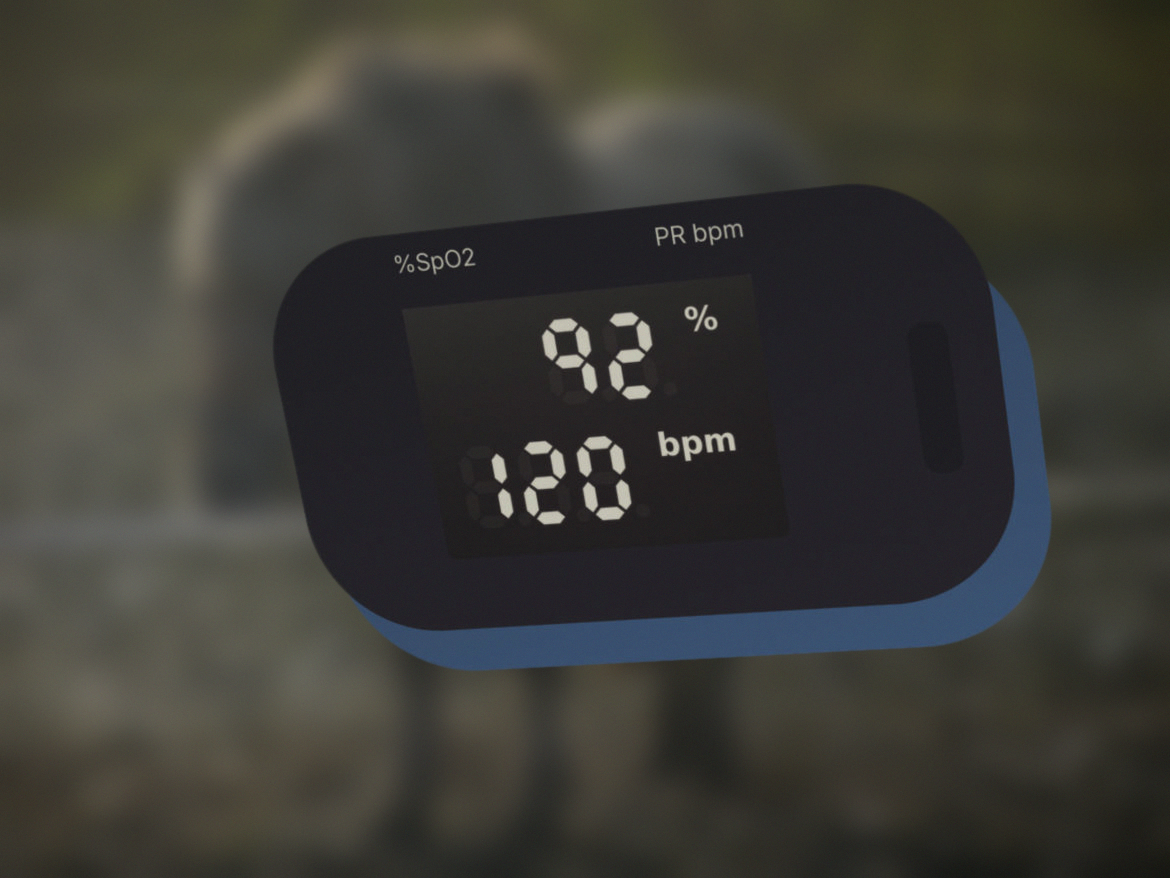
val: {"value": 120, "unit": "bpm"}
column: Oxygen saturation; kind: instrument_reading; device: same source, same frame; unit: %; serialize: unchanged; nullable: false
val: {"value": 92, "unit": "%"}
